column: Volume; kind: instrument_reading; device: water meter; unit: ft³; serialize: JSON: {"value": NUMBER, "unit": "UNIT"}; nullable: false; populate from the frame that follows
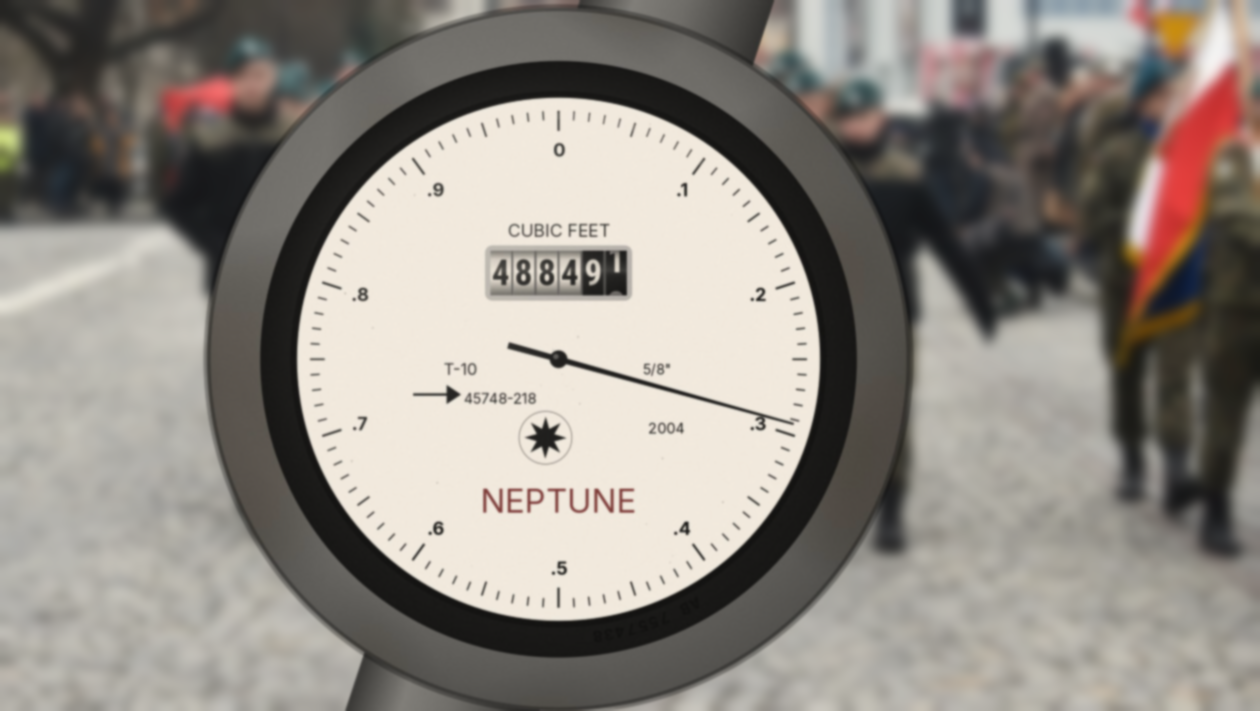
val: {"value": 488491.29, "unit": "ft³"}
